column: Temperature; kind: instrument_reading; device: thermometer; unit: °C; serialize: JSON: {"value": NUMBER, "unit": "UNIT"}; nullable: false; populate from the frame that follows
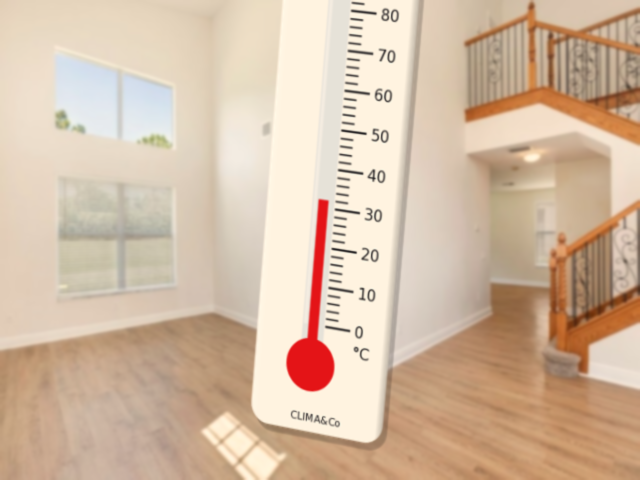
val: {"value": 32, "unit": "°C"}
